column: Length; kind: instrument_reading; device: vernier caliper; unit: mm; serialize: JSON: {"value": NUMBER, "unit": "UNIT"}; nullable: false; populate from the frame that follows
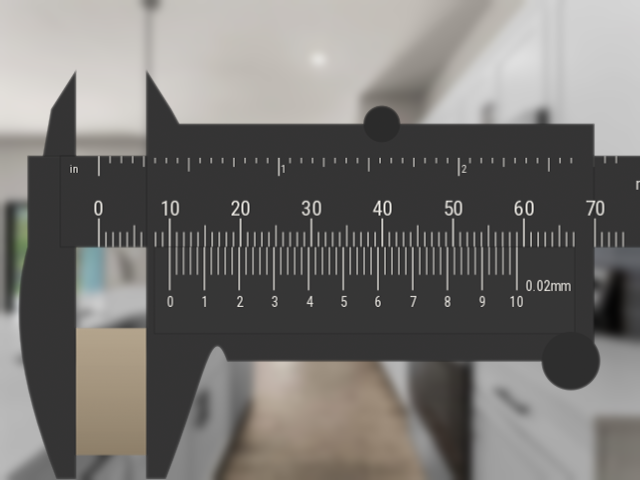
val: {"value": 10.0, "unit": "mm"}
